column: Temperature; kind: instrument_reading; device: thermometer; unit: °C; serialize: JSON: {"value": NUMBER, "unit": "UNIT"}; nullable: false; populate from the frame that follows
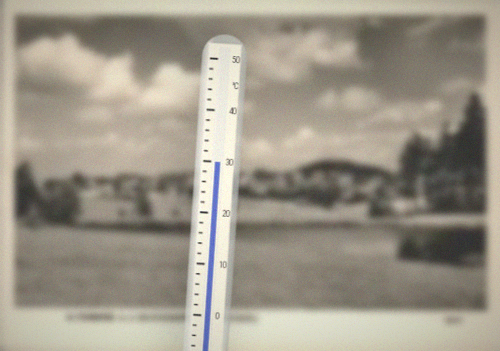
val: {"value": 30, "unit": "°C"}
